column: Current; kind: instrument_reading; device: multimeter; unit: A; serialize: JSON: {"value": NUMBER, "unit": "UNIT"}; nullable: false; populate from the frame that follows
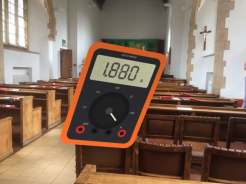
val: {"value": 1.880, "unit": "A"}
